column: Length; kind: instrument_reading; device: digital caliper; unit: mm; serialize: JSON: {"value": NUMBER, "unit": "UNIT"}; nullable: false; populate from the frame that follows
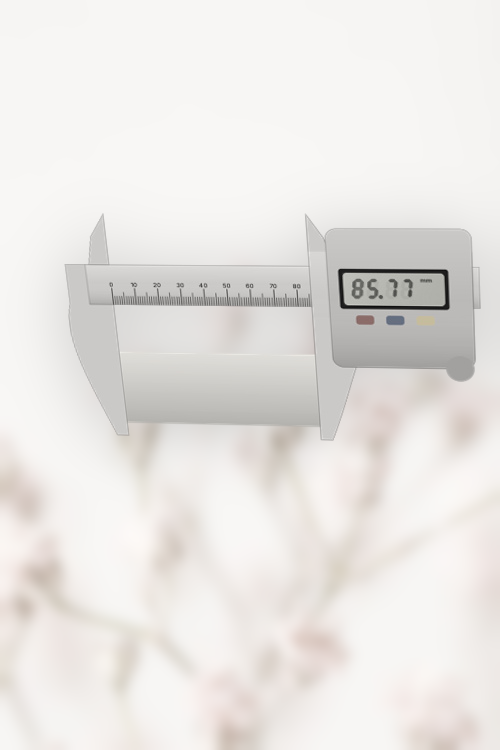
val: {"value": 85.77, "unit": "mm"}
